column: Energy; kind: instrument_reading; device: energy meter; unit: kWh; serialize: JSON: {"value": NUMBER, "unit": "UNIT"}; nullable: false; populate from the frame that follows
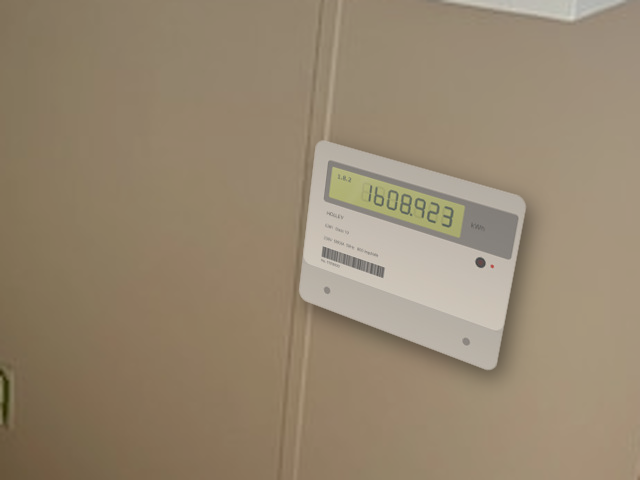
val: {"value": 1608.923, "unit": "kWh"}
